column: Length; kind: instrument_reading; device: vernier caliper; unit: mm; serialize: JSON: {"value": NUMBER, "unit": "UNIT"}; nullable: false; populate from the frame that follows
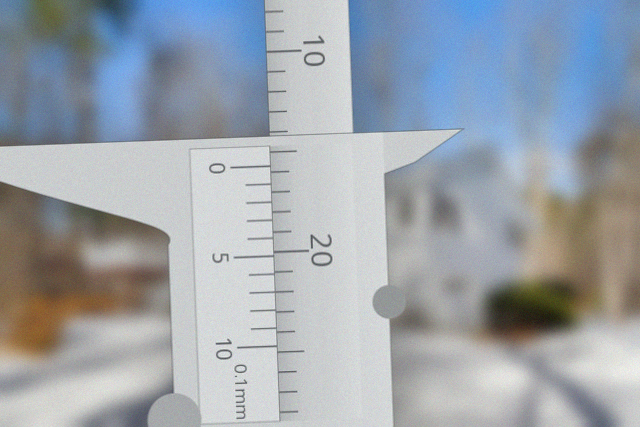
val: {"value": 15.7, "unit": "mm"}
